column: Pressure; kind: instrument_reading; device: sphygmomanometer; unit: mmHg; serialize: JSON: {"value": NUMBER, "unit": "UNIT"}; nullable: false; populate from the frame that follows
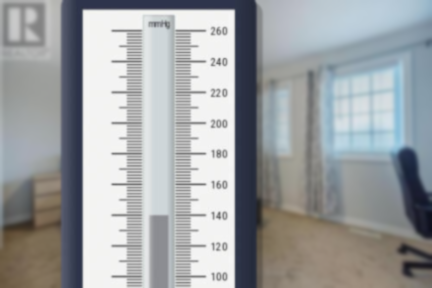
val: {"value": 140, "unit": "mmHg"}
